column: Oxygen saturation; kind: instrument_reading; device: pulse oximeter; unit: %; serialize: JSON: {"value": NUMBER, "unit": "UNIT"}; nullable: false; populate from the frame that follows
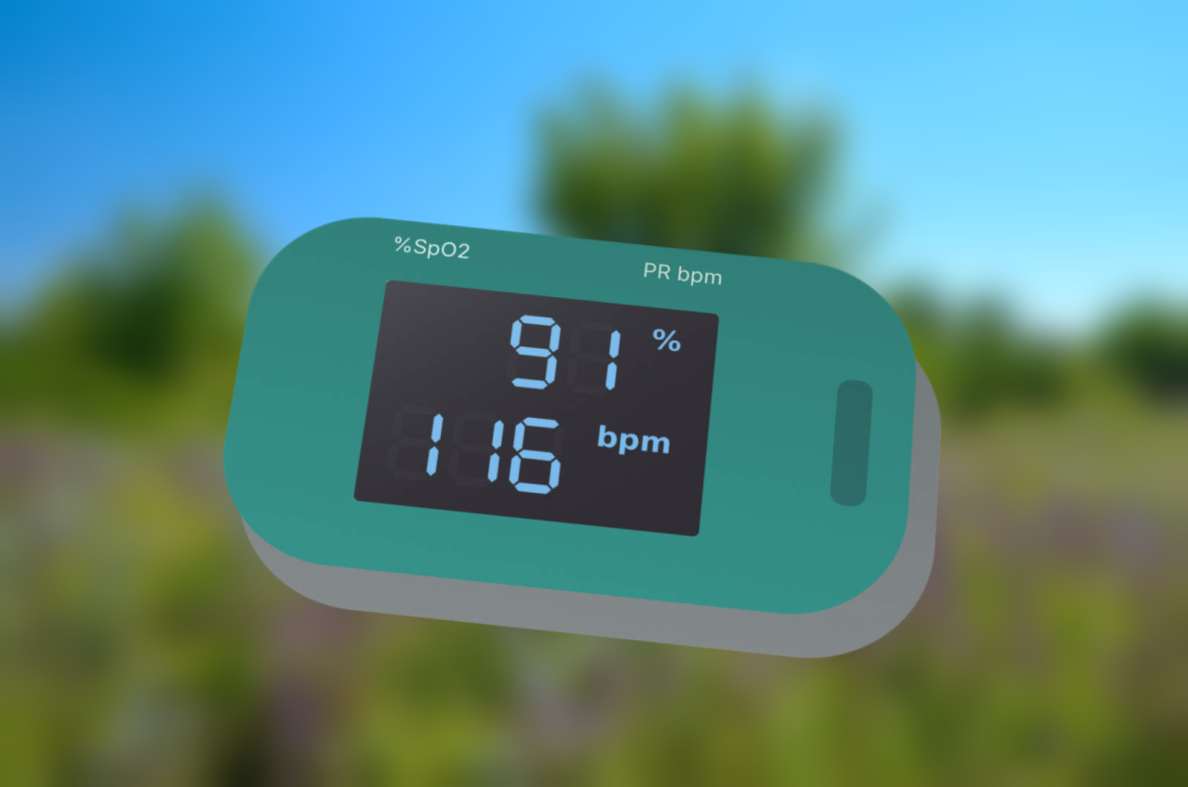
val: {"value": 91, "unit": "%"}
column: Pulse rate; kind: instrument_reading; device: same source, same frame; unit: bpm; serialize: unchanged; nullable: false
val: {"value": 116, "unit": "bpm"}
